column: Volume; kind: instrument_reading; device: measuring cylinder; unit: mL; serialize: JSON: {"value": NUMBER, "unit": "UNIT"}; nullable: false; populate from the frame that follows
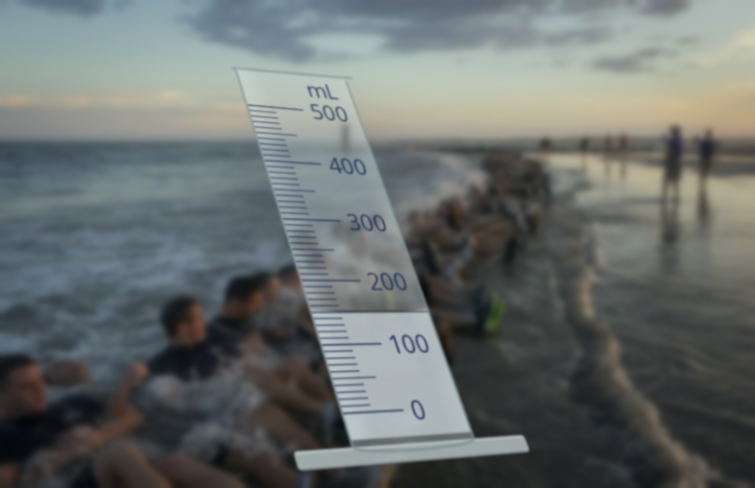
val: {"value": 150, "unit": "mL"}
